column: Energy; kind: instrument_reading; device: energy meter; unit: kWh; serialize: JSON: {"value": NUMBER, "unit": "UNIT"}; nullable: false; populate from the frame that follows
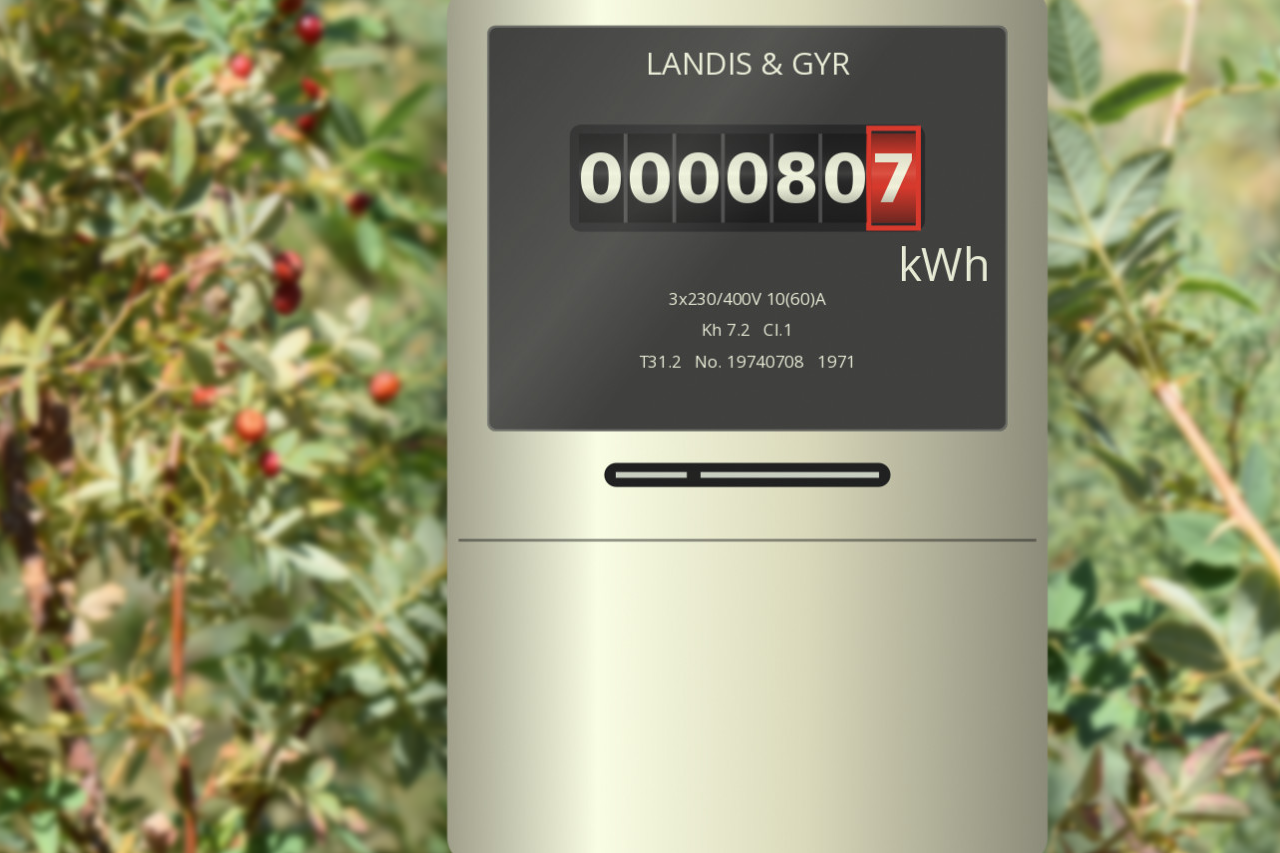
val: {"value": 80.7, "unit": "kWh"}
